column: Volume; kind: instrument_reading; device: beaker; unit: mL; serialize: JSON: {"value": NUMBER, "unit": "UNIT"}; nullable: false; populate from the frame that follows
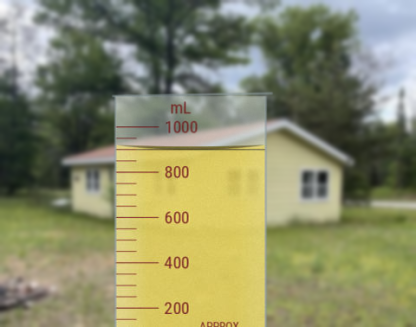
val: {"value": 900, "unit": "mL"}
